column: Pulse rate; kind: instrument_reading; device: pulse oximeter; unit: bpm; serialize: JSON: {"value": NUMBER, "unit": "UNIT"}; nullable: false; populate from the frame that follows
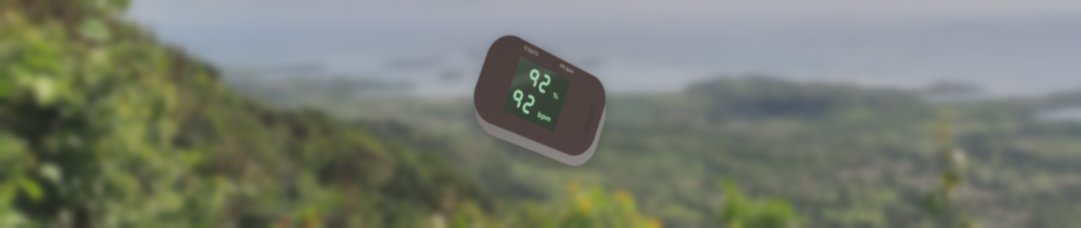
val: {"value": 92, "unit": "bpm"}
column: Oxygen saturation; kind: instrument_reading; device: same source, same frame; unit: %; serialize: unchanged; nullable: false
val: {"value": 92, "unit": "%"}
